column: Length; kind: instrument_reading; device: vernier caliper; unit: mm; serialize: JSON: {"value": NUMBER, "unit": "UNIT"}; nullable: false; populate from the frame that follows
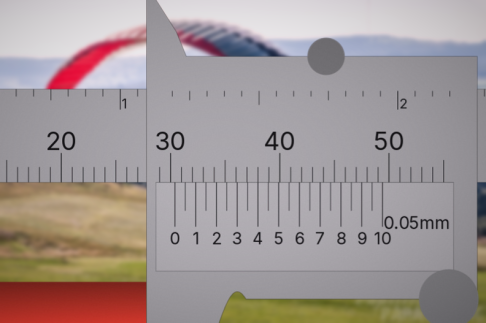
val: {"value": 30.4, "unit": "mm"}
